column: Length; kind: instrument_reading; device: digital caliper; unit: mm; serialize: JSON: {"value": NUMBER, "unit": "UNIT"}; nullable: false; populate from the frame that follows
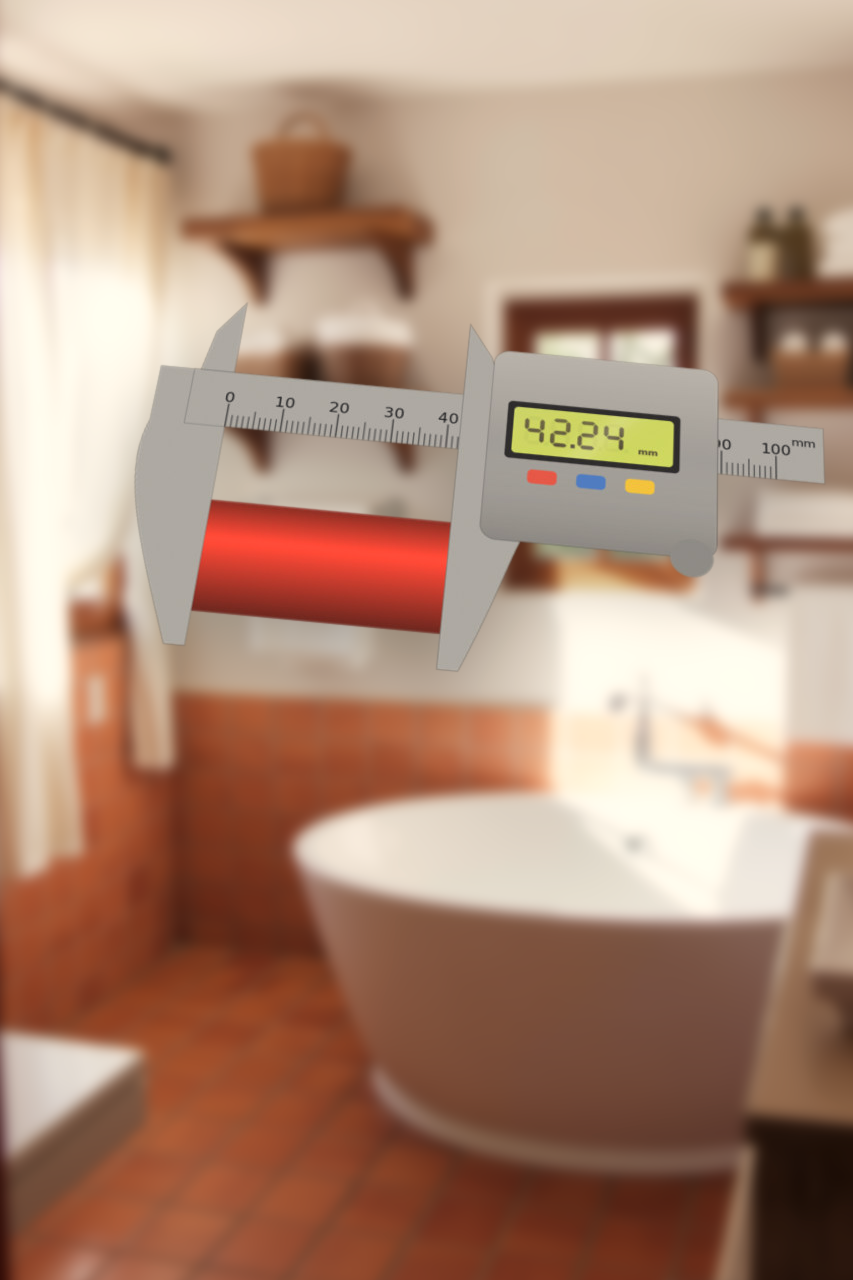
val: {"value": 42.24, "unit": "mm"}
